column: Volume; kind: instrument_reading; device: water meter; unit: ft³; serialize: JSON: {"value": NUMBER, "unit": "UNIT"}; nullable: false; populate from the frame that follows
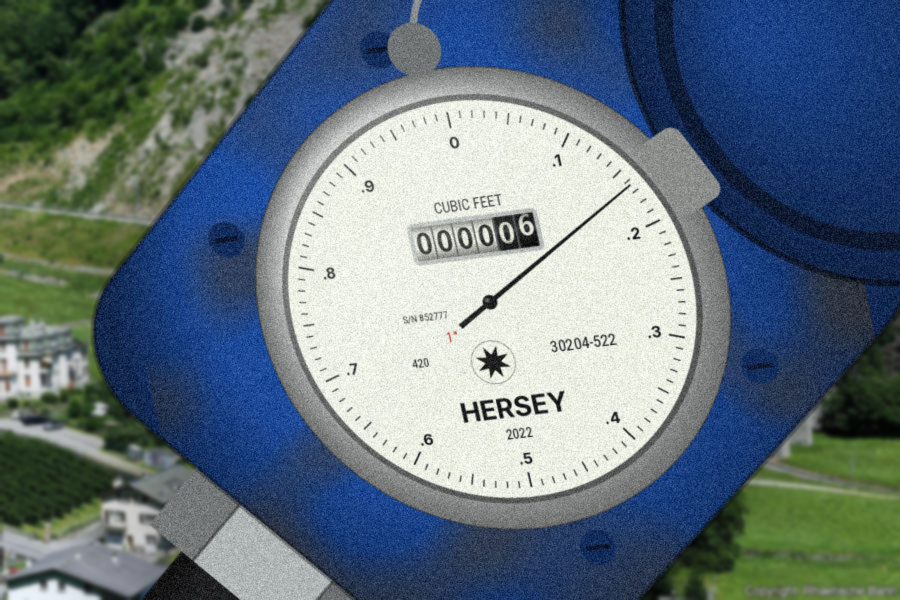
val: {"value": 6.16, "unit": "ft³"}
